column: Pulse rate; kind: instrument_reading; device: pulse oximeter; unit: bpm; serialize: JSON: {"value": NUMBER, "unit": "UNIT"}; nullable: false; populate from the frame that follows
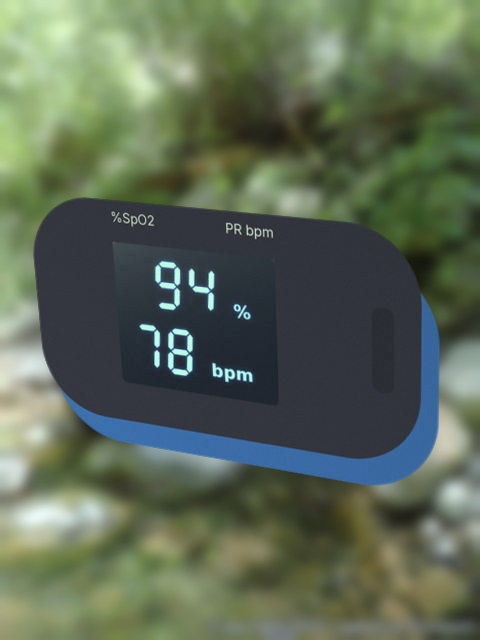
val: {"value": 78, "unit": "bpm"}
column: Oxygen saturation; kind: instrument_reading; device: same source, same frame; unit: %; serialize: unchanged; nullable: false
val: {"value": 94, "unit": "%"}
